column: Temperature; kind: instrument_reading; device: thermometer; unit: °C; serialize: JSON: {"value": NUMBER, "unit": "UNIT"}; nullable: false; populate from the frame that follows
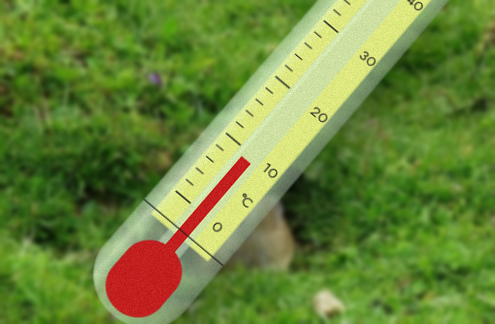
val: {"value": 9, "unit": "°C"}
